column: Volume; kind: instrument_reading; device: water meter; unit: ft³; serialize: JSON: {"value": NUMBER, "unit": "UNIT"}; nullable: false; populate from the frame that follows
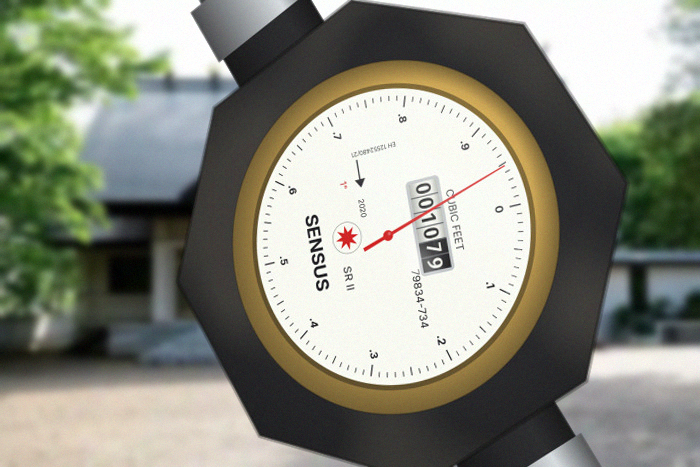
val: {"value": 1078.95, "unit": "ft³"}
